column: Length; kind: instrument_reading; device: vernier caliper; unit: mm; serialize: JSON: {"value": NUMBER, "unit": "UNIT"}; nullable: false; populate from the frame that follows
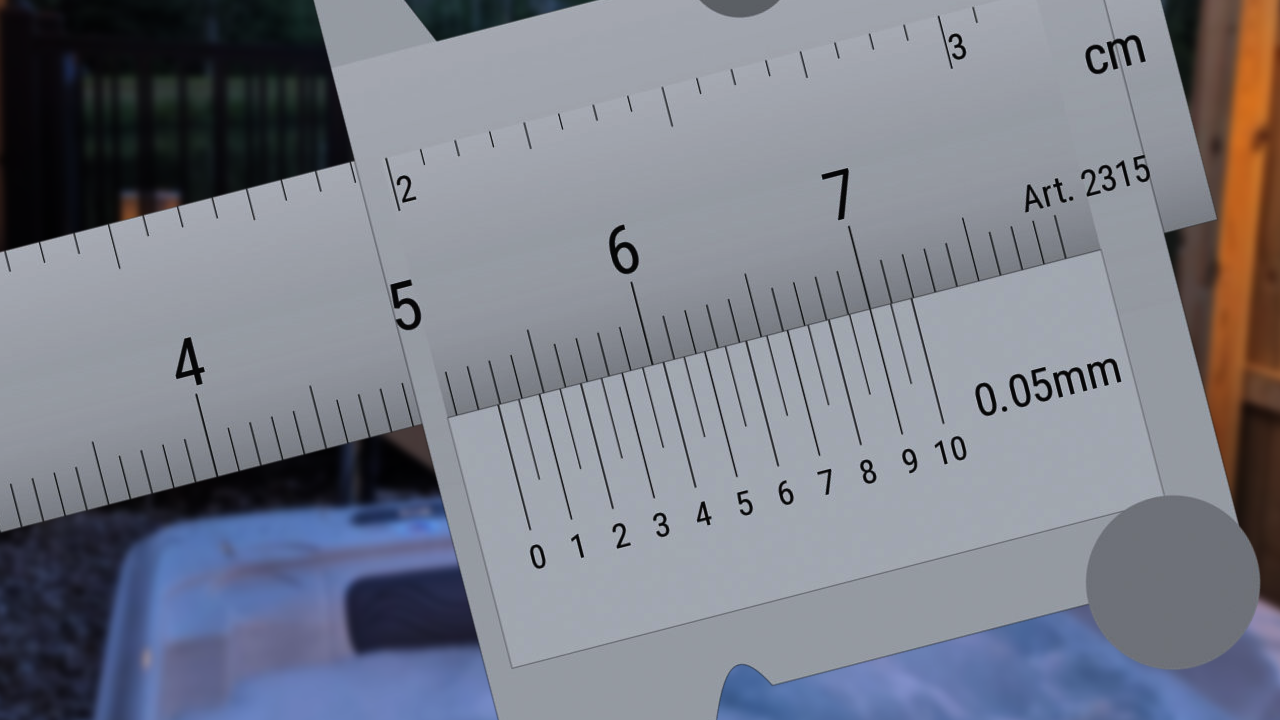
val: {"value": 52.9, "unit": "mm"}
